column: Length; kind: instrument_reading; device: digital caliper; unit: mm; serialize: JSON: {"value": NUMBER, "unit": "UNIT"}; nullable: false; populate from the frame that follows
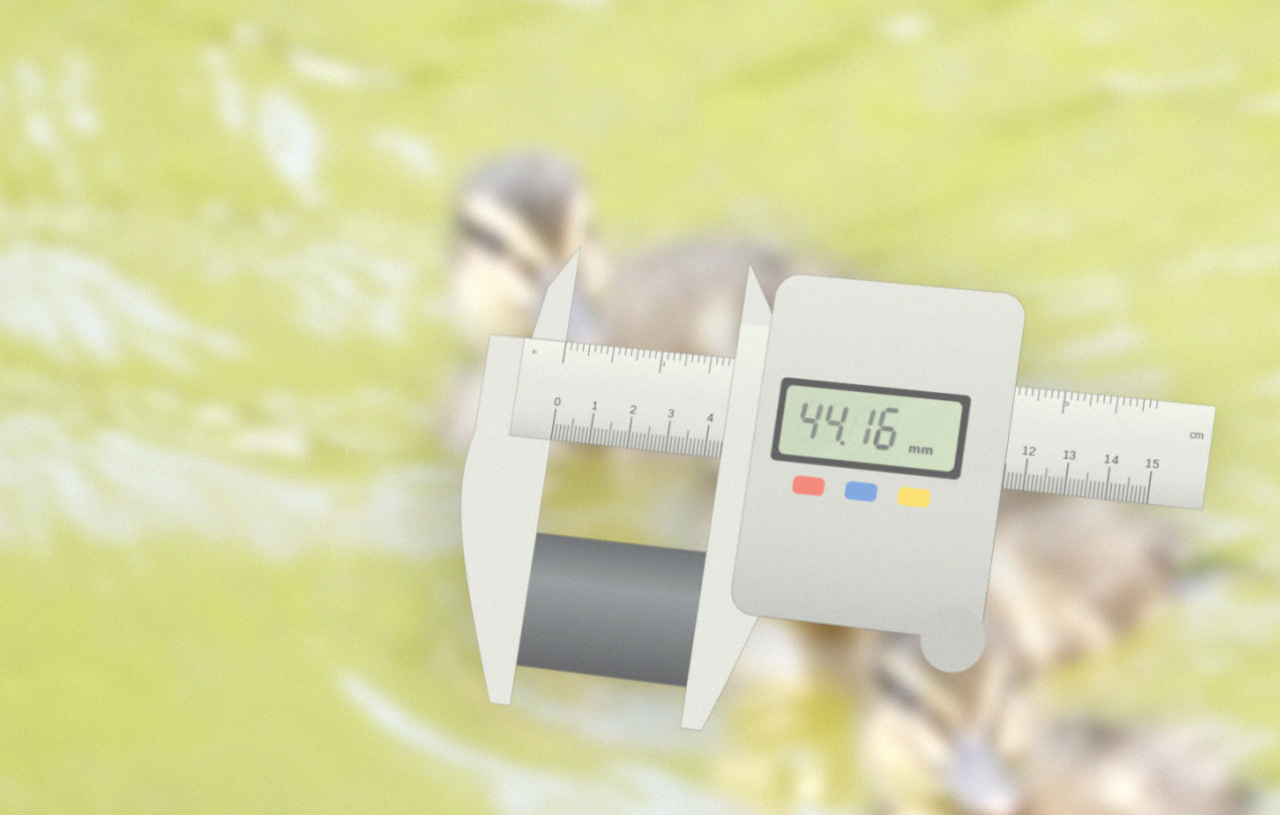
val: {"value": 44.16, "unit": "mm"}
